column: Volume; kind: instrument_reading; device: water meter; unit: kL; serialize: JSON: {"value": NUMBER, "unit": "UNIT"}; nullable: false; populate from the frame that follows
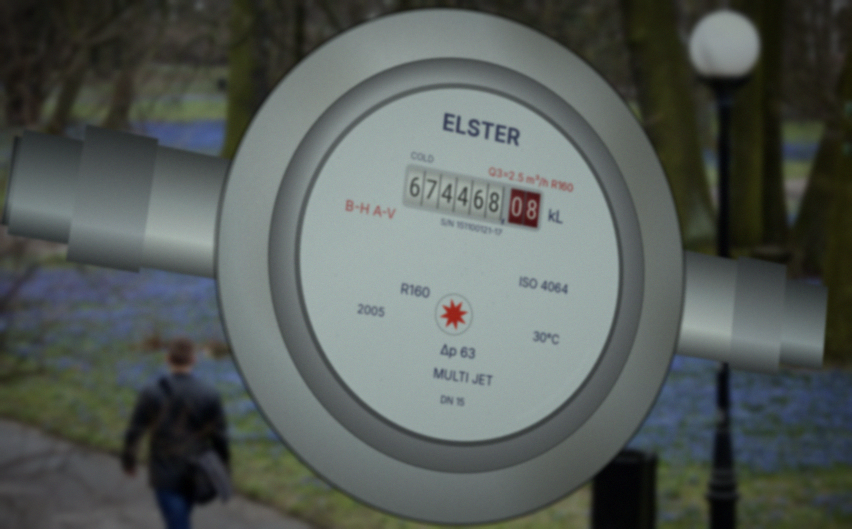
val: {"value": 674468.08, "unit": "kL"}
